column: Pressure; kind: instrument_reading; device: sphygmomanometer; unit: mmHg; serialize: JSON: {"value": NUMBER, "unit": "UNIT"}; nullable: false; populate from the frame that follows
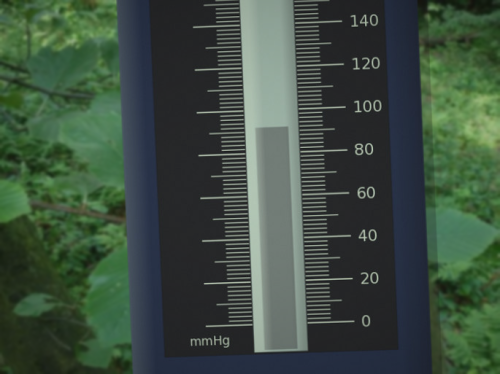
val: {"value": 92, "unit": "mmHg"}
